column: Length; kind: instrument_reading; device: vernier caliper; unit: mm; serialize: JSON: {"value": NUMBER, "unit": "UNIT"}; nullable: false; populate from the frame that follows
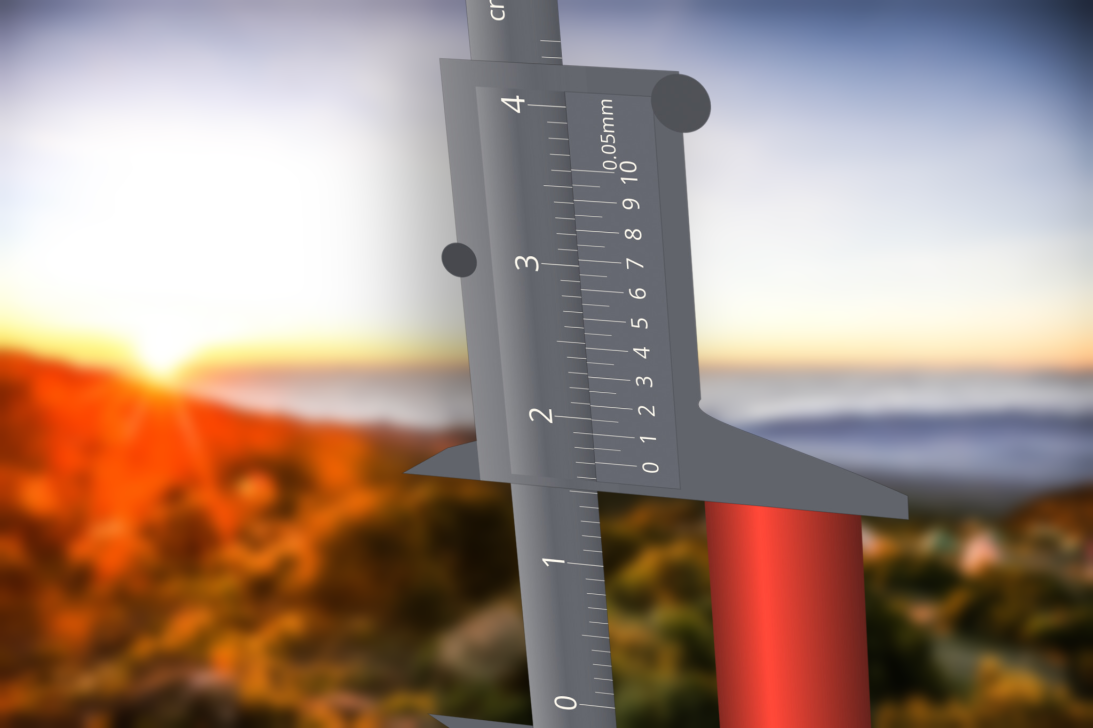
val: {"value": 17.1, "unit": "mm"}
